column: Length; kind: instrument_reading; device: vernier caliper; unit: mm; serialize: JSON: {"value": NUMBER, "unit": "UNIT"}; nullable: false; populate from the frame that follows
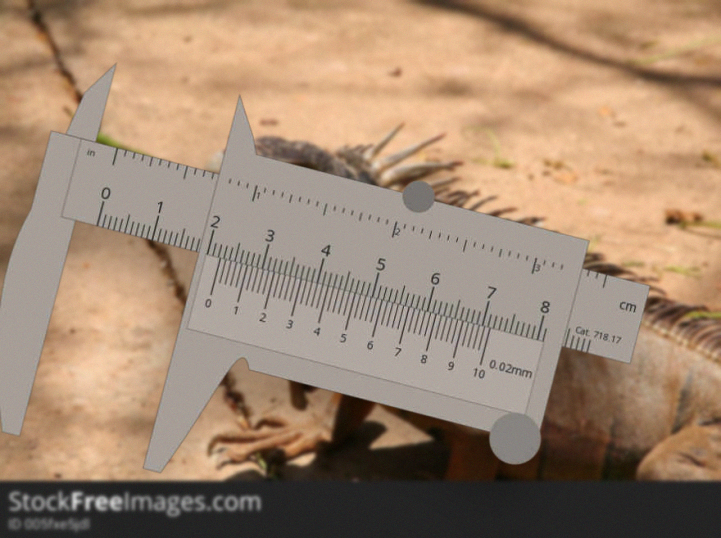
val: {"value": 22.4, "unit": "mm"}
